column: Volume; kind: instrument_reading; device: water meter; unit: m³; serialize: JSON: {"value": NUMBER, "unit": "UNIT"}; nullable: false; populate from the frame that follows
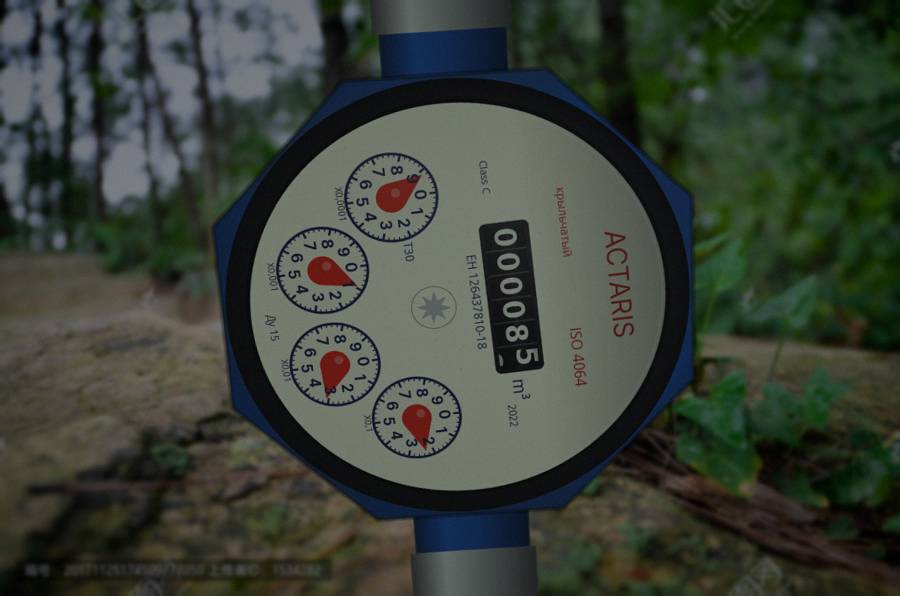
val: {"value": 85.2309, "unit": "m³"}
